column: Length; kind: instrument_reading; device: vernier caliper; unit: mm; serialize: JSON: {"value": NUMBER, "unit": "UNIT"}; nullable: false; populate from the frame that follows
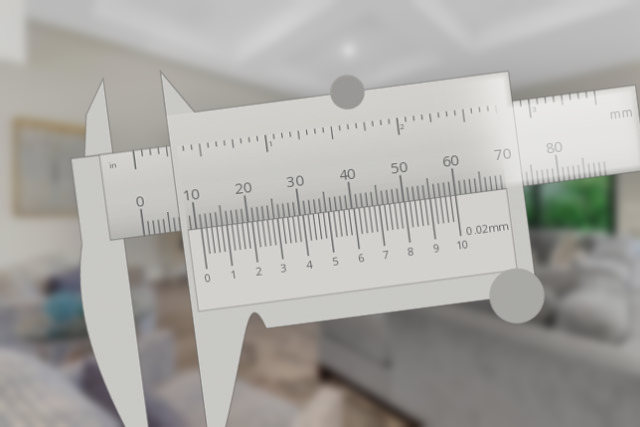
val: {"value": 11.0, "unit": "mm"}
